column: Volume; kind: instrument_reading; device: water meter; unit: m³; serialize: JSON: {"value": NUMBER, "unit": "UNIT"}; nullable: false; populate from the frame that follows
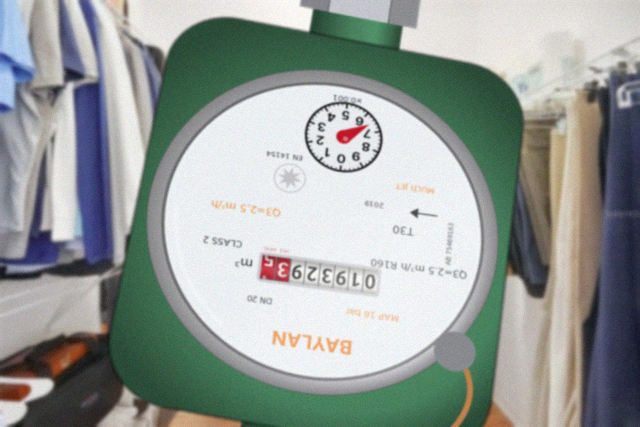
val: {"value": 19329.346, "unit": "m³"}
